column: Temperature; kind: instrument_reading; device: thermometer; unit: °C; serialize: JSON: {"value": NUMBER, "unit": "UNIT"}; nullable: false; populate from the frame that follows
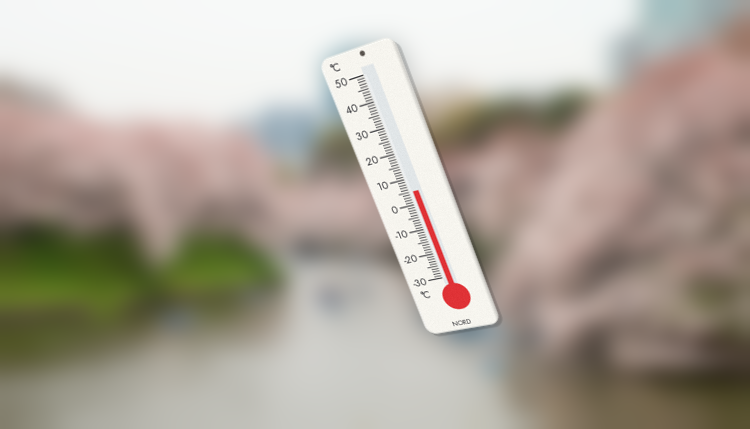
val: {"value": 5, "unit": "°C"}
